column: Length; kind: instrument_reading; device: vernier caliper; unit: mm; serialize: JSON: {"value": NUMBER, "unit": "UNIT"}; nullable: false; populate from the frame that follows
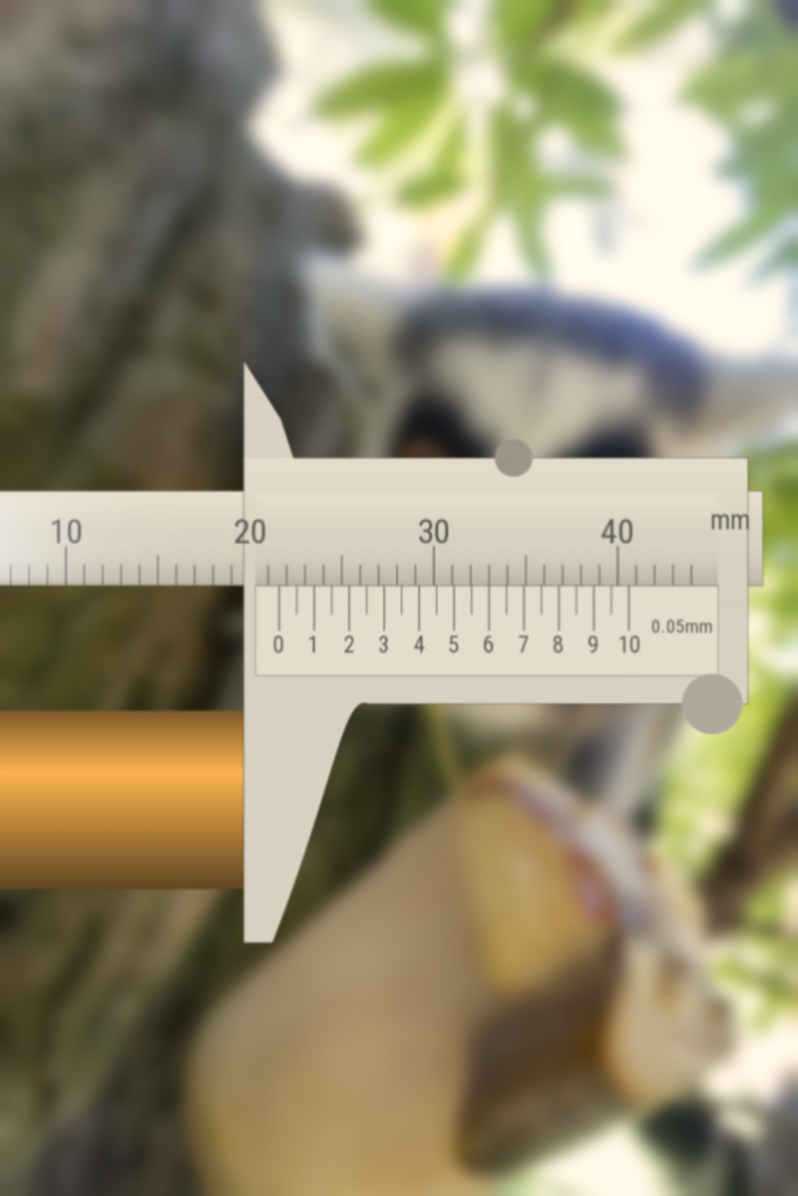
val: {"value": 21.6, "unit": "mm"}
